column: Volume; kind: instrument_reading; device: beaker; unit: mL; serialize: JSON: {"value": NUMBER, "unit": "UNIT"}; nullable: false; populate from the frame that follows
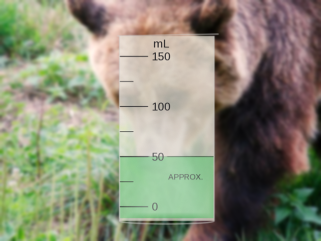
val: {"value": 50, "unit": "mL"}
